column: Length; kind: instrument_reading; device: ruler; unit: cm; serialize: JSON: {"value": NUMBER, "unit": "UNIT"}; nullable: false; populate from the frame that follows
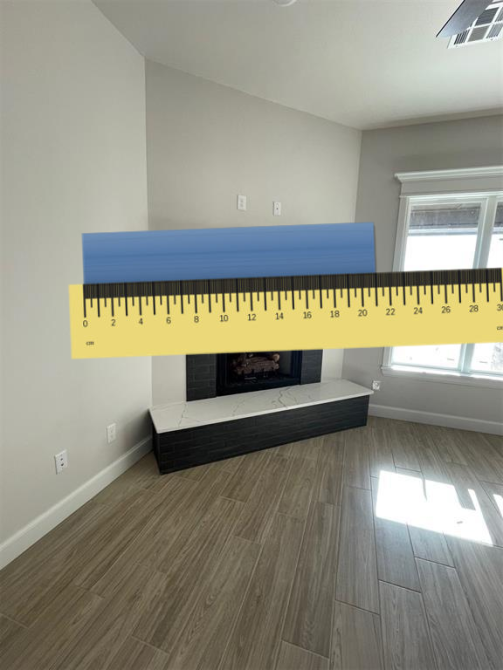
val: {"value": 21, "unit": "cm"}
